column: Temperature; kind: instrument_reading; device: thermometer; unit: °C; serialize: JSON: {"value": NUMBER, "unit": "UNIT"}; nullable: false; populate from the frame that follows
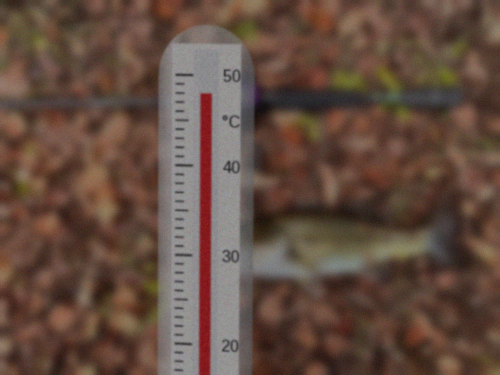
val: {"value": 48, "unit": "°C"}
